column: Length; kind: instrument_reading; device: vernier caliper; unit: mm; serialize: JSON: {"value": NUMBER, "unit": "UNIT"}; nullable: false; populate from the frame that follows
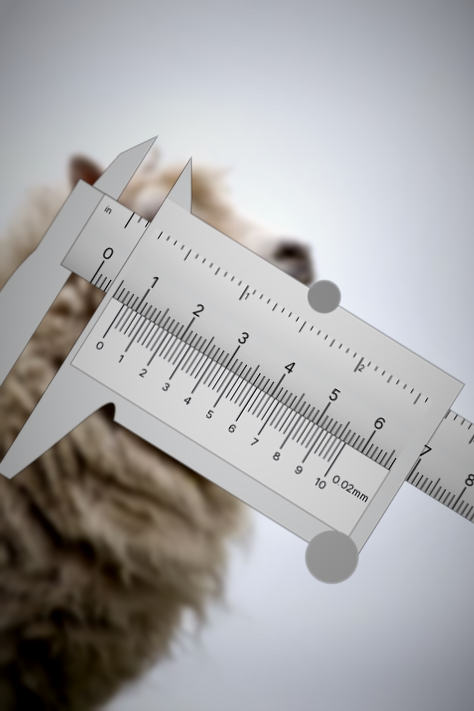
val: {"value": 7.5, "unit": "mm"}
